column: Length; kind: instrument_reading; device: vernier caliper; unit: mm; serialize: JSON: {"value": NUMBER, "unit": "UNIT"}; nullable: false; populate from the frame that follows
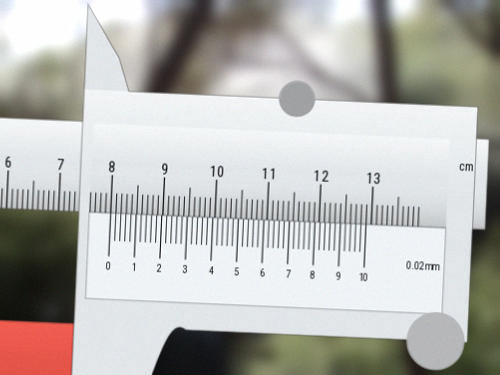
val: {"value": 80.0, "unit": "mm"}
